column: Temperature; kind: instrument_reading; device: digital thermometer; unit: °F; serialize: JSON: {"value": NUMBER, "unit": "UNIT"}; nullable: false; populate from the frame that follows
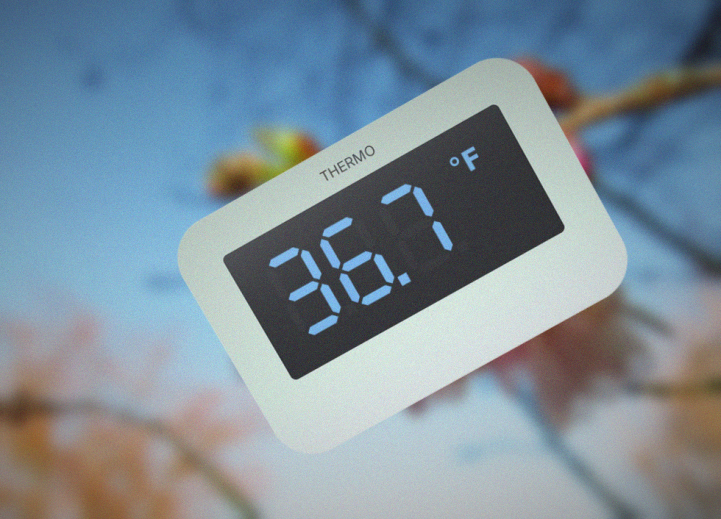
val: {"value": 36.7, "unit": "°F"}
